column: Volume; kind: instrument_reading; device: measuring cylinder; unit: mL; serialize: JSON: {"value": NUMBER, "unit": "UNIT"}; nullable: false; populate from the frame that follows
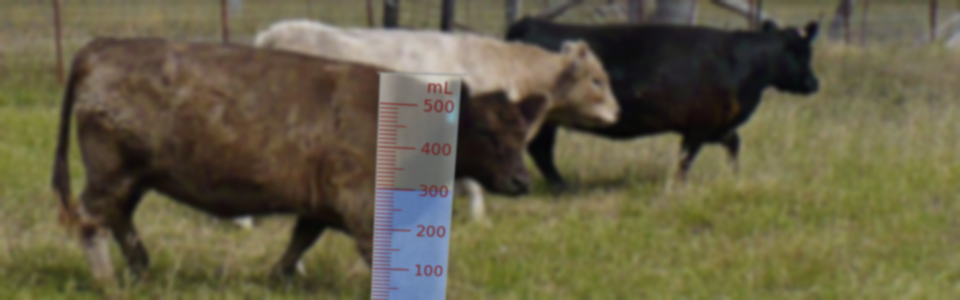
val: {"value": 300, "unit": "mL"}
